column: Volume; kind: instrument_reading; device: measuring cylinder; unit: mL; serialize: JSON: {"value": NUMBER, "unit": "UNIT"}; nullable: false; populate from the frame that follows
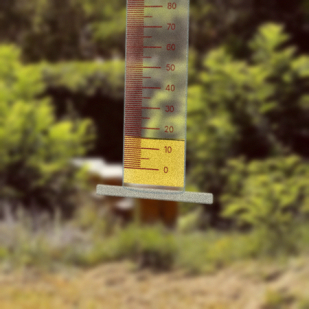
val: {"value": 15, "unit": "mL"}
